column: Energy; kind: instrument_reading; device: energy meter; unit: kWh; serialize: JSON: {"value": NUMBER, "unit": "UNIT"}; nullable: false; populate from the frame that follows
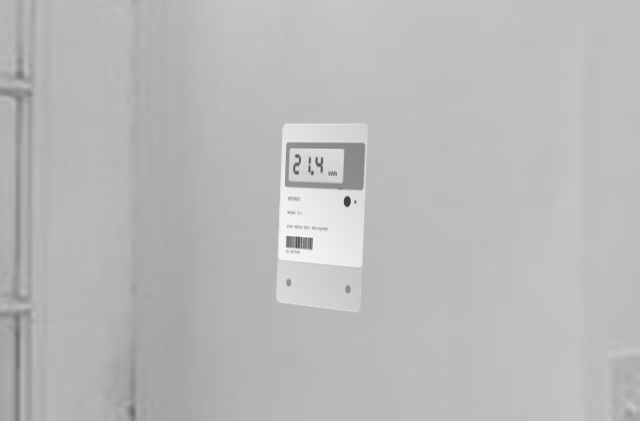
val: {"value": 21.4, "unit": "kWh"}
